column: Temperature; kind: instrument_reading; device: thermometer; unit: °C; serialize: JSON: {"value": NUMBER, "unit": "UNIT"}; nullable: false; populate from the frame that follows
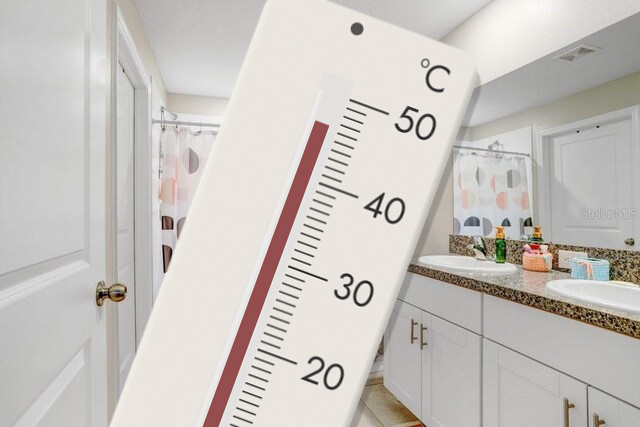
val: {"value": 46.5, "unit": "°C"}
